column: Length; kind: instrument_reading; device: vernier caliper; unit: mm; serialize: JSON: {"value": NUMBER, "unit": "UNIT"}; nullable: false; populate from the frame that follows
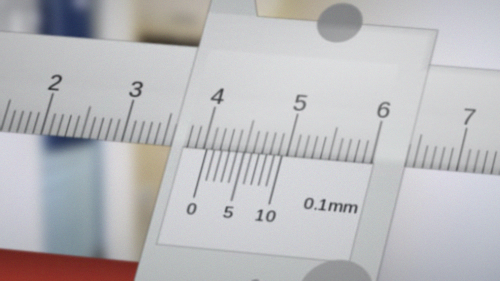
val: {"value": 40.4, "unit": "mm"}
